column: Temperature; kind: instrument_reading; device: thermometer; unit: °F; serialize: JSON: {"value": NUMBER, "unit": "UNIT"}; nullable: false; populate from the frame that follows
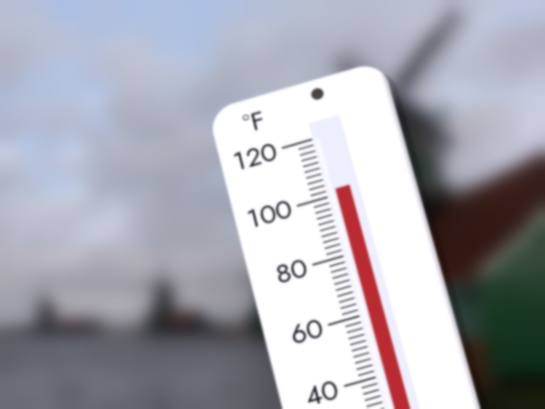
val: {"value": 102, "unit": "°F"}
